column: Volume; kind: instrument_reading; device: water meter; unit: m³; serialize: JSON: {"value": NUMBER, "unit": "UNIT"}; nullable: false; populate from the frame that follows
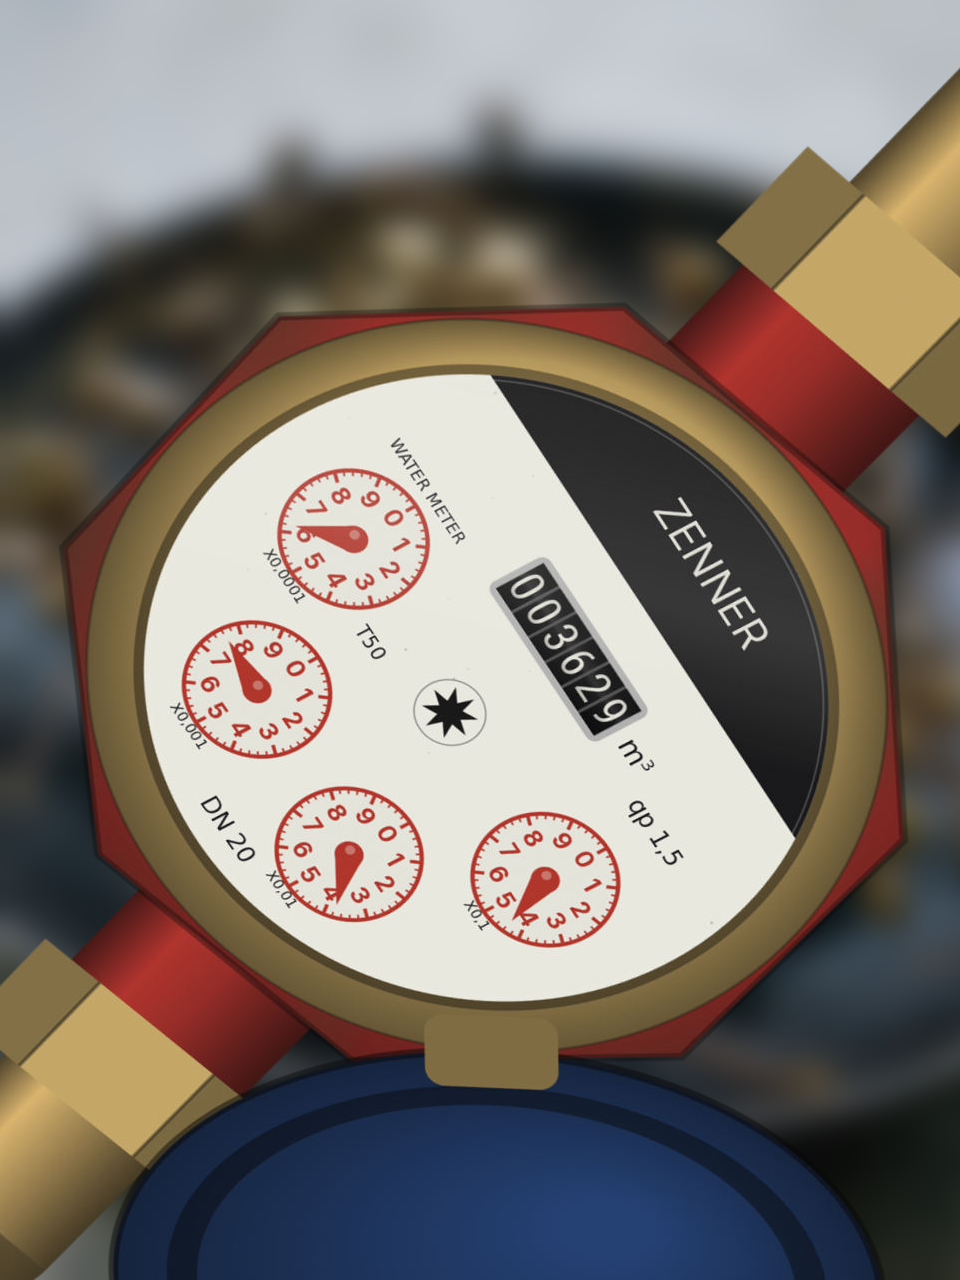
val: {"value": 3629.4376, "unit": "m³"}
